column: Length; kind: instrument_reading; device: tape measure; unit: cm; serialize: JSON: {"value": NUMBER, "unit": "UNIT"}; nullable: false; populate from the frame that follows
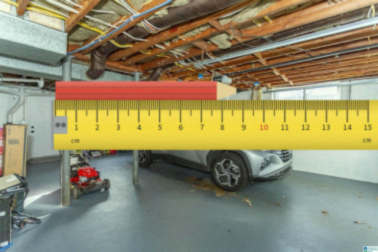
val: {"value": 9, "unit": "cm"}
